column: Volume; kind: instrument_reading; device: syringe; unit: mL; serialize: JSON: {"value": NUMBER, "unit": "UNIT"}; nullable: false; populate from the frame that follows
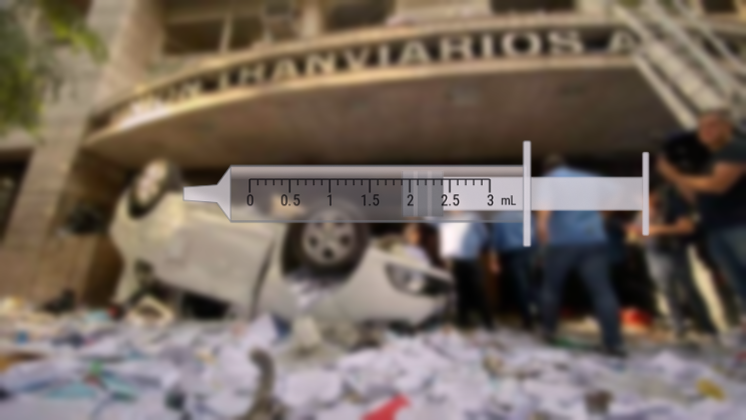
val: {"value": 1.9, "unit": "mL"}
